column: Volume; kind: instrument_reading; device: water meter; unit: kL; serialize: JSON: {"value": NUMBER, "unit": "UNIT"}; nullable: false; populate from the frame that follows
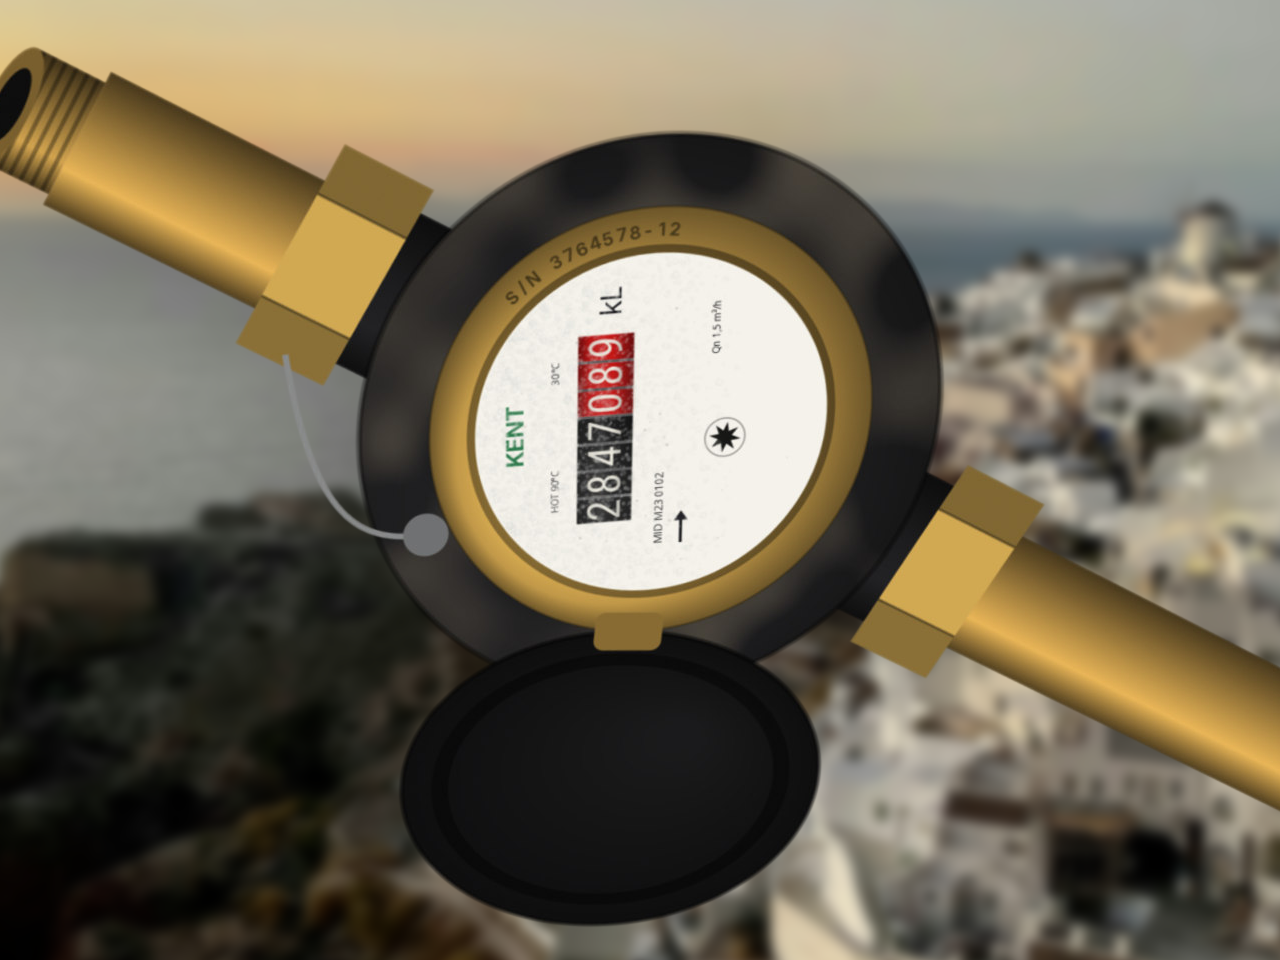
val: {"value": 2847.089, "unit": "kL"}
